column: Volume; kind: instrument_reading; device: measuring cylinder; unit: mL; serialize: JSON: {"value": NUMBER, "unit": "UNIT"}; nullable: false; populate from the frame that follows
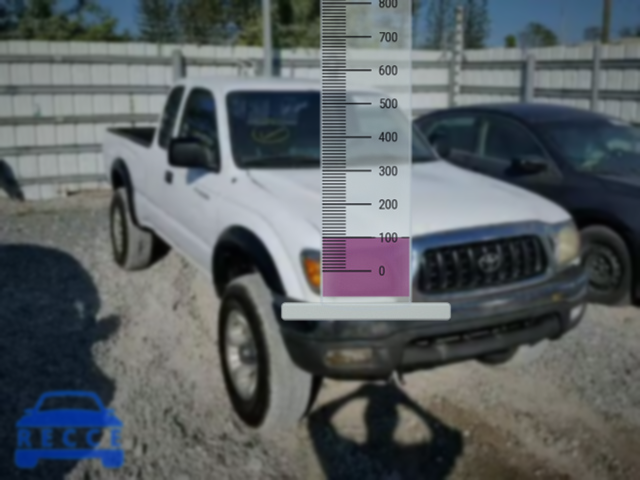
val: {"value": 100, "unit": "mL"}
